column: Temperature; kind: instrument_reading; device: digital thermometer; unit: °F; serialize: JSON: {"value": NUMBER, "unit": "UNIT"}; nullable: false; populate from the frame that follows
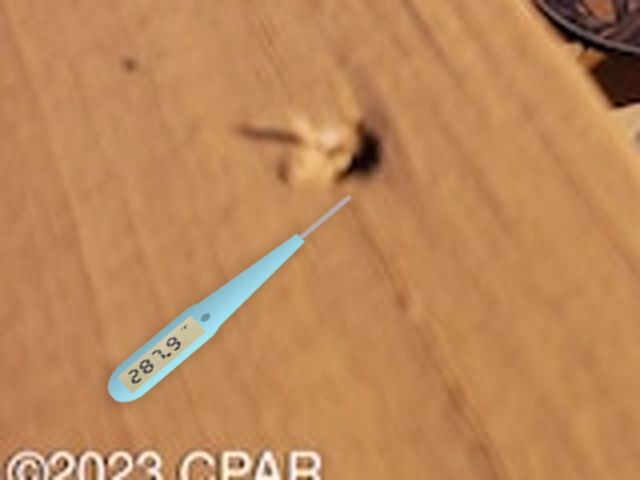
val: {"value": 287.9, "unit": "°F"}
